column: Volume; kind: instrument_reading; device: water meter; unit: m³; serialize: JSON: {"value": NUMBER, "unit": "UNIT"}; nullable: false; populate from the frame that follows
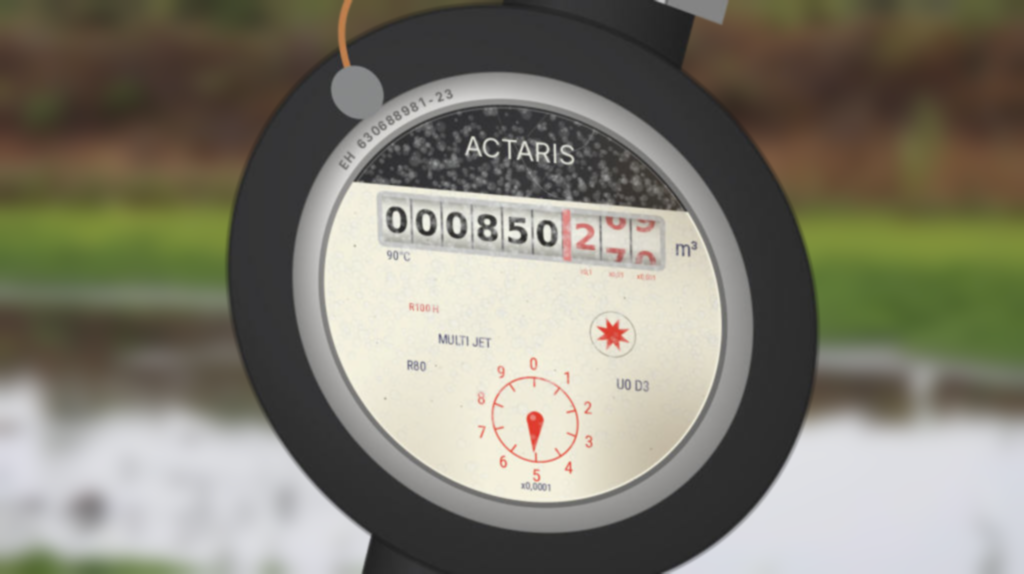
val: {"value": 850.2695, "unit": "m³"}
